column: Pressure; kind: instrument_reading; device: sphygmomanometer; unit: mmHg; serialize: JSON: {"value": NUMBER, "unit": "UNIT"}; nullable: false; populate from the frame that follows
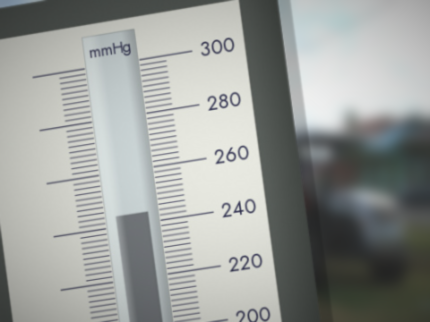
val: {"value": 244, "unit": "mmHg"}
